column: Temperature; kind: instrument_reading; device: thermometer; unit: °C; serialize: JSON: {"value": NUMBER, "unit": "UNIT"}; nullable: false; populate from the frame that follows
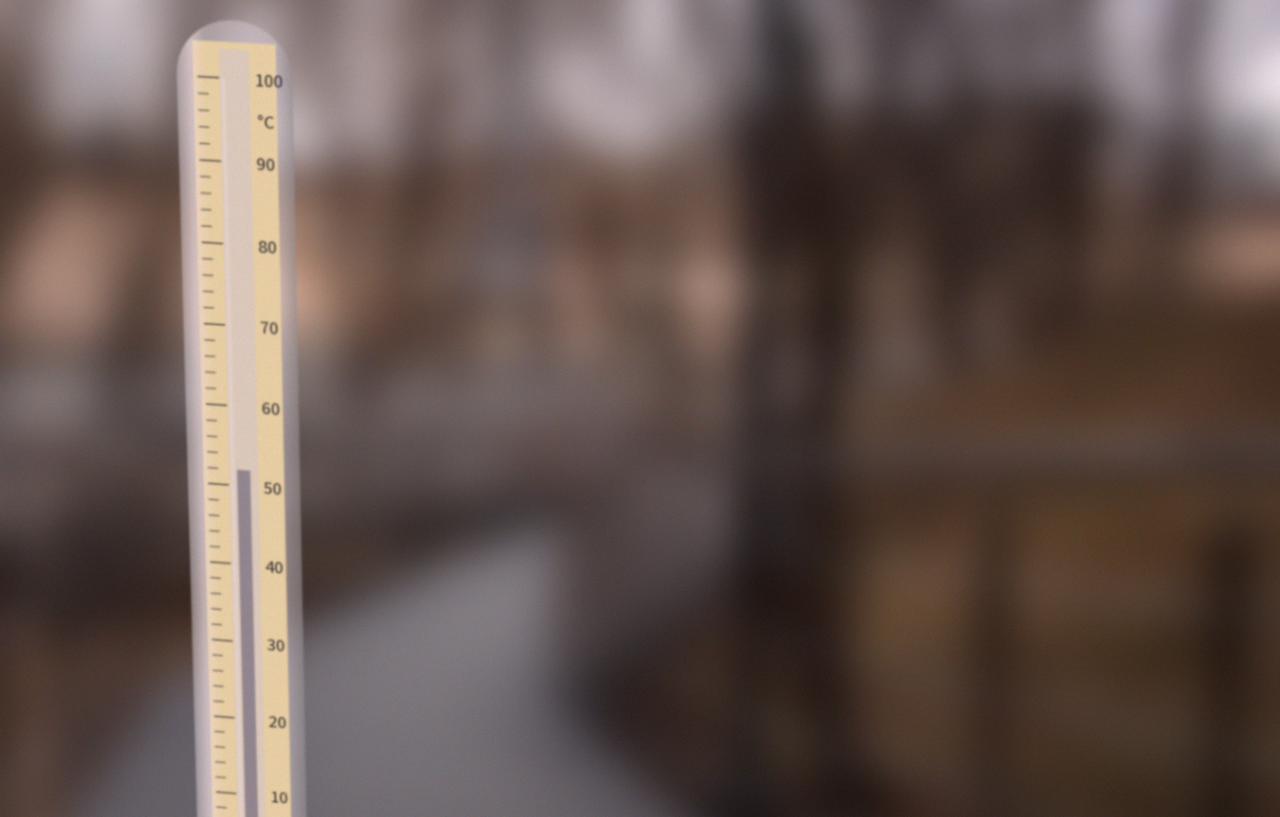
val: {"value": 52, "unit": "°C"}
